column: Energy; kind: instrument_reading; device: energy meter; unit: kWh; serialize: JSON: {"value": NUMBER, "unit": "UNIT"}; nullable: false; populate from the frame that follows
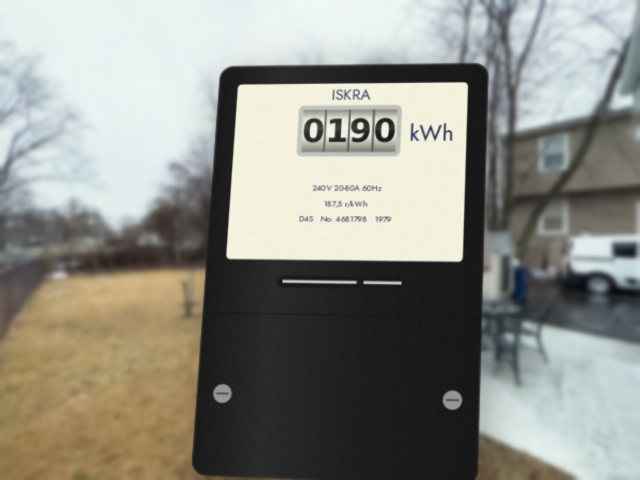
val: {"value": 190, "unit": "kWh"}
